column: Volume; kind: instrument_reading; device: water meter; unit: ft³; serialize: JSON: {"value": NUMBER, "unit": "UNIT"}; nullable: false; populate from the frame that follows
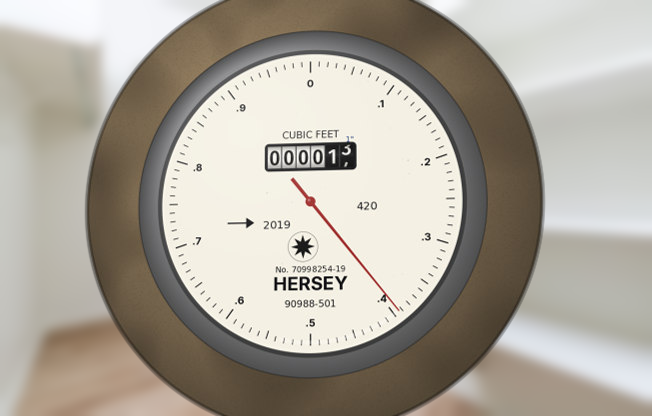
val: {"value": 13.39, "unit": "ft³"}
